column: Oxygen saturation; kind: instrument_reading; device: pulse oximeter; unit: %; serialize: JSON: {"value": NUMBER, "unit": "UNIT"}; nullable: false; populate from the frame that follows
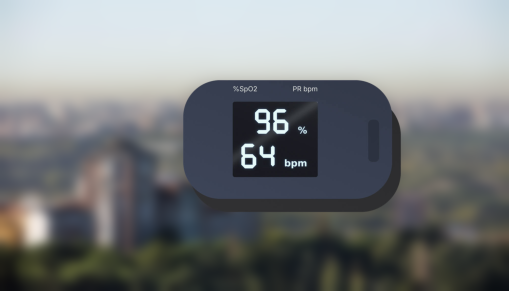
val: {"value": 96, "unit": "%"}
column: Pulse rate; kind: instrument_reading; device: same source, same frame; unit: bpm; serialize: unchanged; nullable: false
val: {"value": 64, "unit": "bpm"}
